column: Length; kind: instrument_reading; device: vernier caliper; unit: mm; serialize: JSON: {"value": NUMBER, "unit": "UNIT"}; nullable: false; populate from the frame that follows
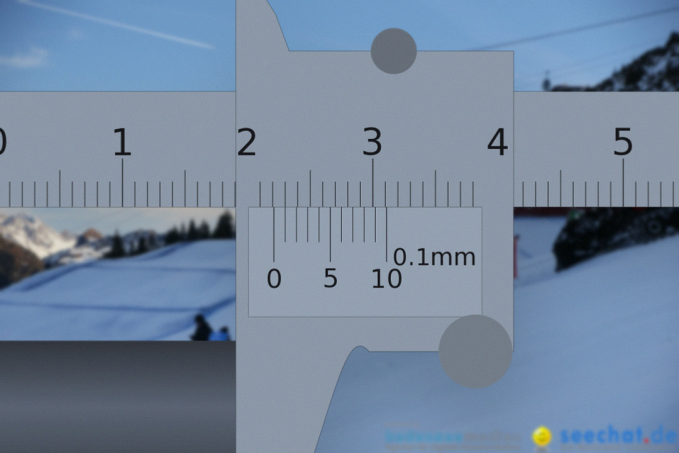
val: {"value": 22.1, "unit": "mm"}
